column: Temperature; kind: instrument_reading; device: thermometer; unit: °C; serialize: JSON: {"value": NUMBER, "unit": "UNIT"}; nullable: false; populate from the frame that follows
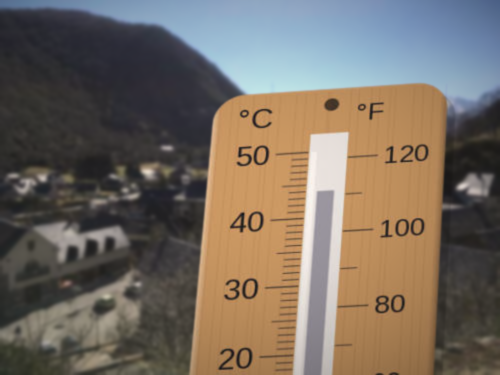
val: {"value": 44, "unit": "°C"}
